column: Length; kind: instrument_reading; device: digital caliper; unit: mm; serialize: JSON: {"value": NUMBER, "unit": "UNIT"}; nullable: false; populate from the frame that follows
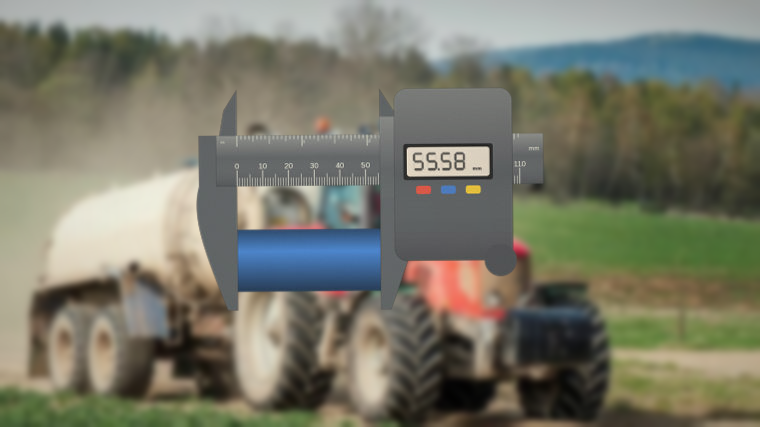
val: {"value": 55.58, "unit": "mm"}
